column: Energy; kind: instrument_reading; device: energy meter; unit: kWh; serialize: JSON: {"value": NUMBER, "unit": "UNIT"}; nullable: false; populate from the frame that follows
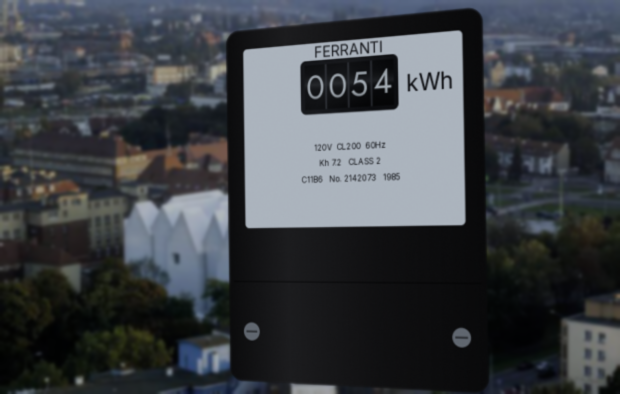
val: {"value": 54, "unit": "kWh"}
